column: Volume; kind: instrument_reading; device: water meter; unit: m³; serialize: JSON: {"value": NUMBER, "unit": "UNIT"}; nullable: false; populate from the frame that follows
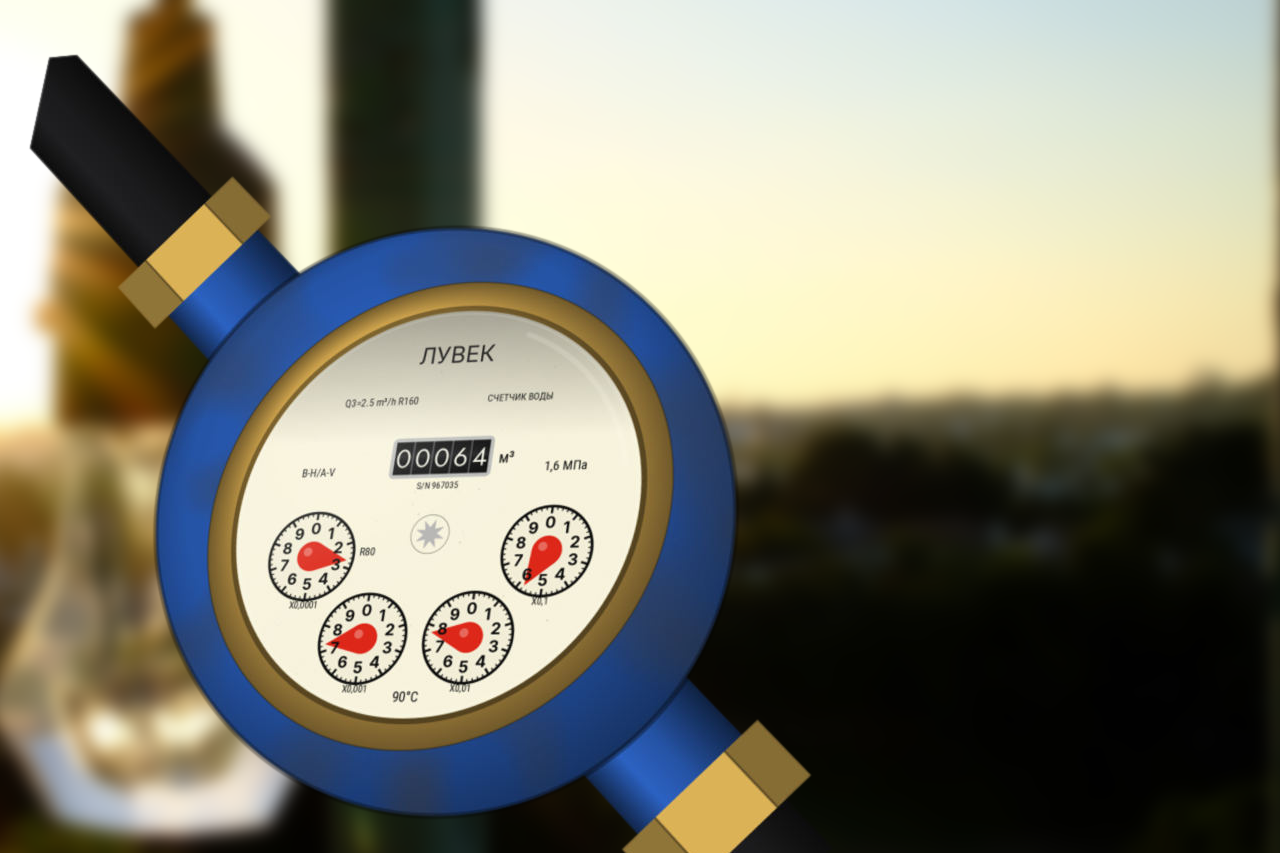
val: {"value": 64.5772, "unit": "m³"}
